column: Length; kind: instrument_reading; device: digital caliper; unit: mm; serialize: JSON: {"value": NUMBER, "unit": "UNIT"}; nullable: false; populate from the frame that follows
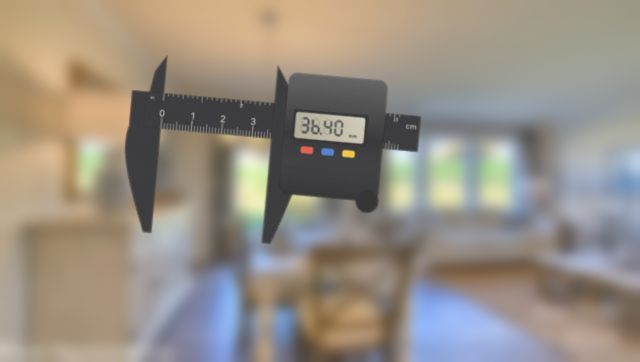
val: {"value": 36.40, "unit": "mm"}
